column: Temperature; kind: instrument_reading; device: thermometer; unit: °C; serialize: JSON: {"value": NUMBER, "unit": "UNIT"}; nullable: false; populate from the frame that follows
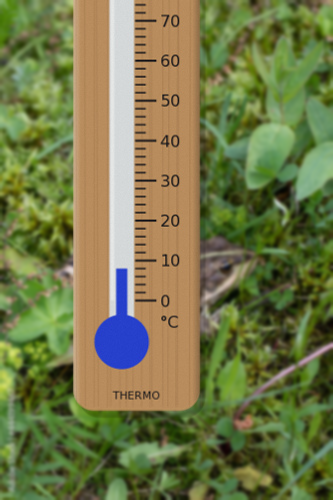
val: {"value": 8, "unit": "°C"}
